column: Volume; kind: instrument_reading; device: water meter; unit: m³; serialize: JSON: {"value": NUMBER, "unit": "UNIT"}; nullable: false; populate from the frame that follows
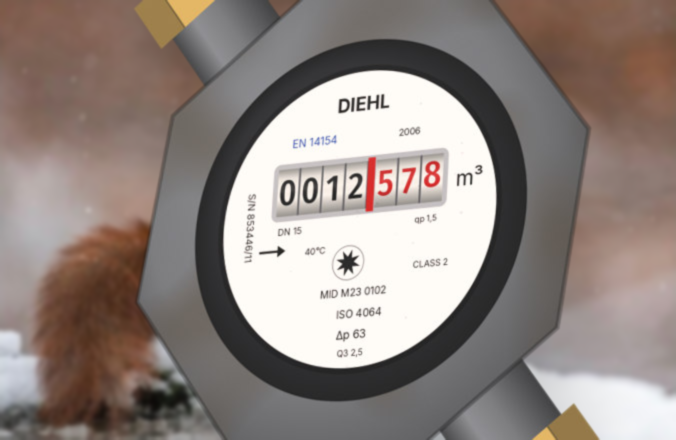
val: {"value": 12.578, "unit": "m³"}
